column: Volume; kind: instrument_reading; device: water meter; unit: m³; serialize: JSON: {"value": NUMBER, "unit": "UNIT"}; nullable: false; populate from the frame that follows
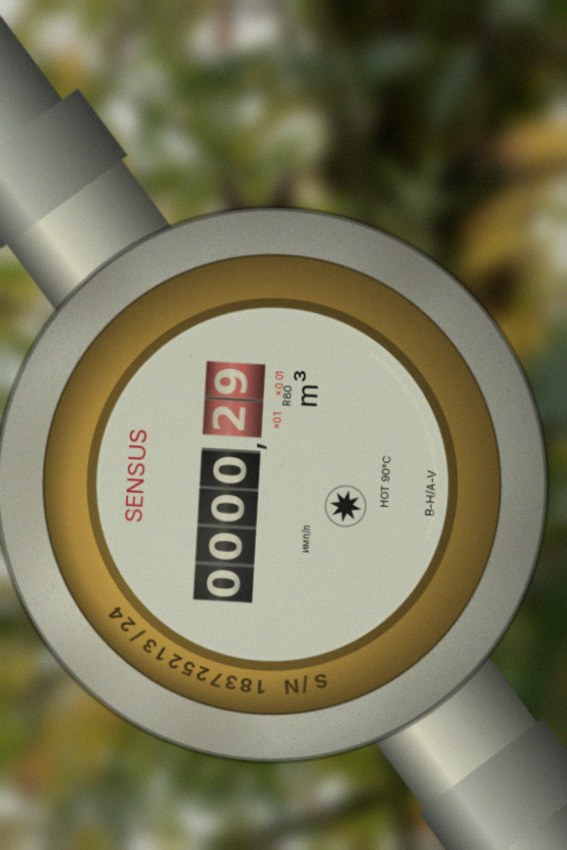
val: {"value": 0.29, "unit": "m³"}
